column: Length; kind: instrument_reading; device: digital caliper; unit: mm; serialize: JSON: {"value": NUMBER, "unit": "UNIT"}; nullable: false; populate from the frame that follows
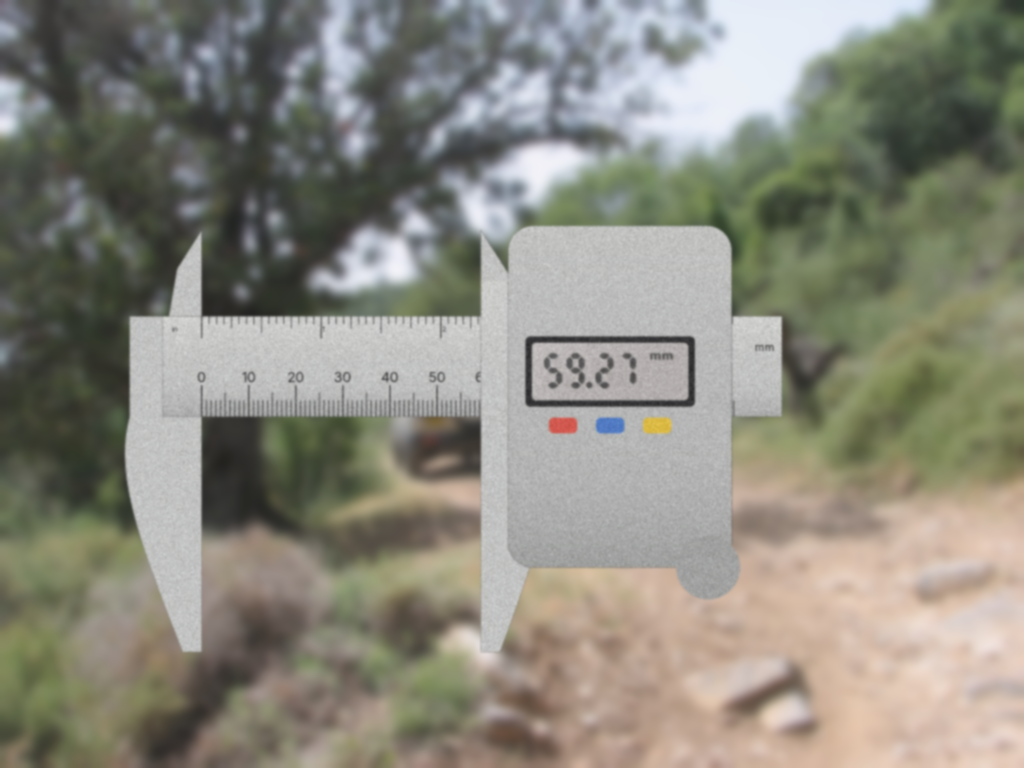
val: {"value": 59.27, "unit": "mm"}
